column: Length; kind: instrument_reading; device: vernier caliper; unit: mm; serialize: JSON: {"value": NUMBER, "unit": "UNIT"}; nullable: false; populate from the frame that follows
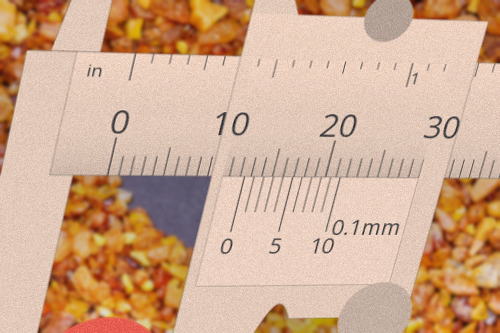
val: {"value": 12.4, "unit": "mm"}
